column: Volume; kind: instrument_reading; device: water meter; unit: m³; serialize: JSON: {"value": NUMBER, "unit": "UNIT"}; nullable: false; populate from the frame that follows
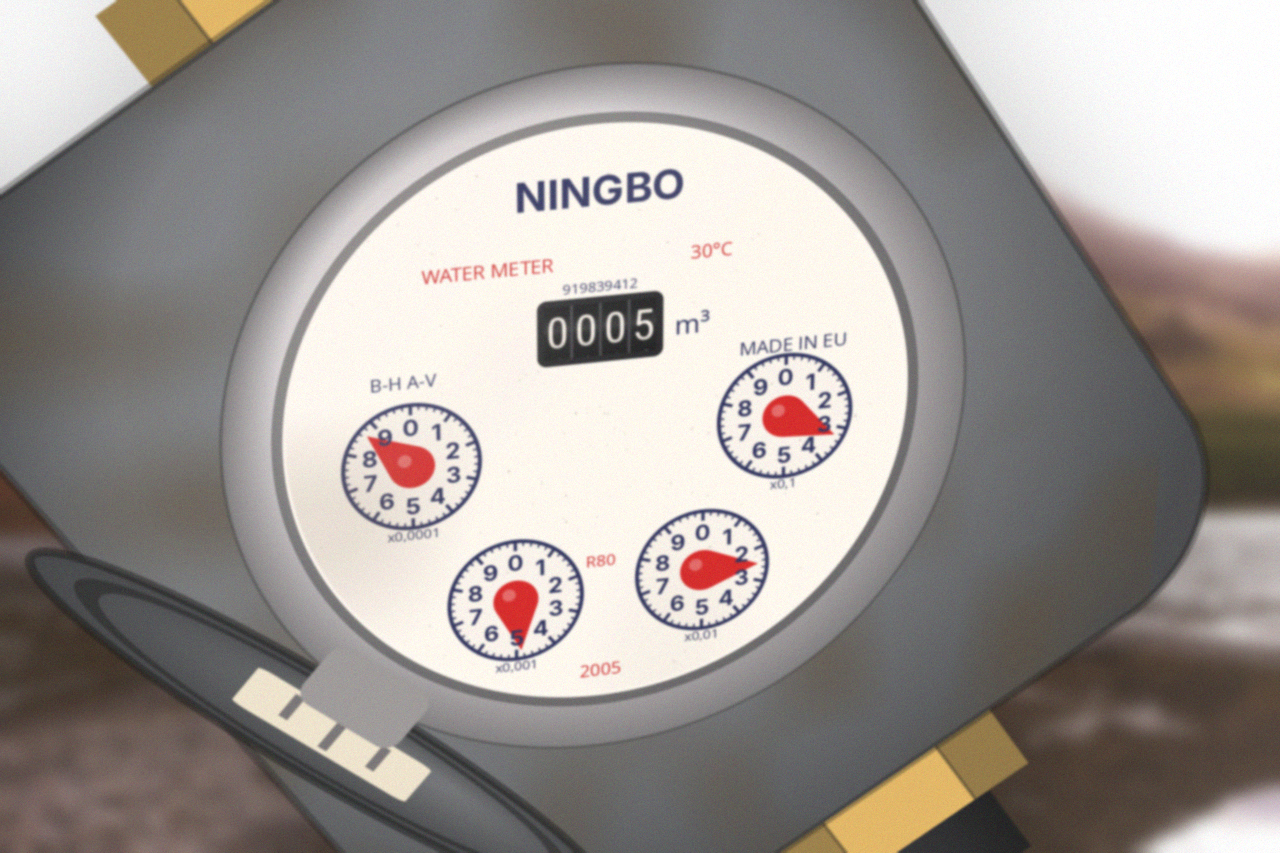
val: {"value": 5.3248, "unit": "m³"}
